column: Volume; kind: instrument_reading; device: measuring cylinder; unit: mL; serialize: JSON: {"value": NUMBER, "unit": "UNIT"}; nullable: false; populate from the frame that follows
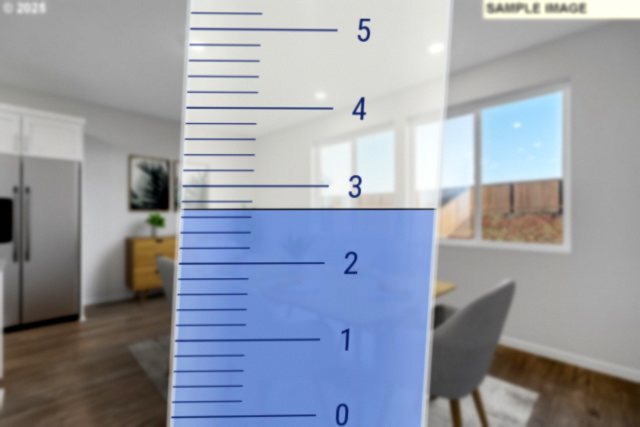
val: {"value": 2.7, "unit": "mL"}
